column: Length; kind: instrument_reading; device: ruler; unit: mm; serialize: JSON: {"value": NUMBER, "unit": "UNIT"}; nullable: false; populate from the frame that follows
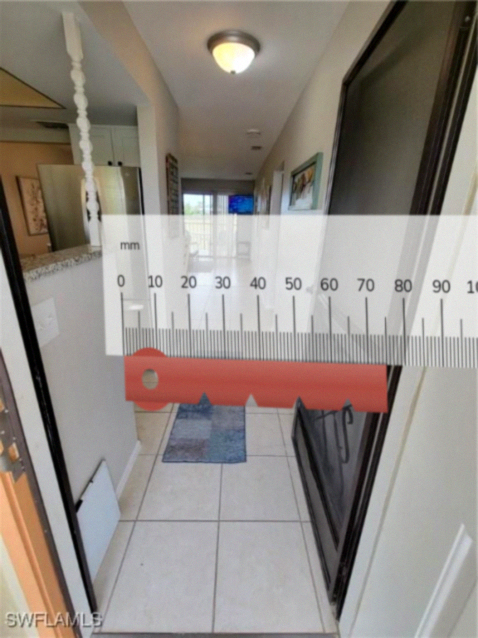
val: {"value": 75, "unit": "mm"}
